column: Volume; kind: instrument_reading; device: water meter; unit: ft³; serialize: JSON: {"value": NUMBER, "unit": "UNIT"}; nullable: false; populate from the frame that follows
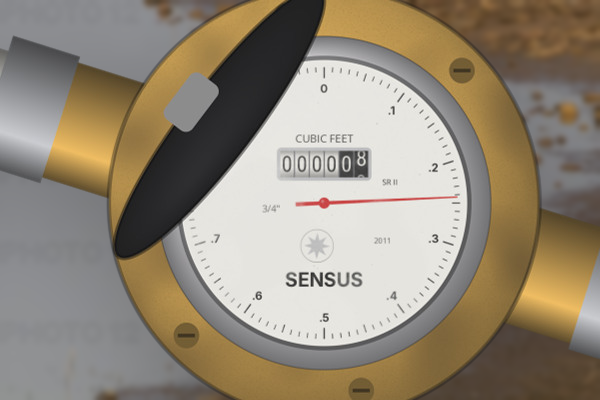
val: {"value": 8.24, "unit": "ft³"}
